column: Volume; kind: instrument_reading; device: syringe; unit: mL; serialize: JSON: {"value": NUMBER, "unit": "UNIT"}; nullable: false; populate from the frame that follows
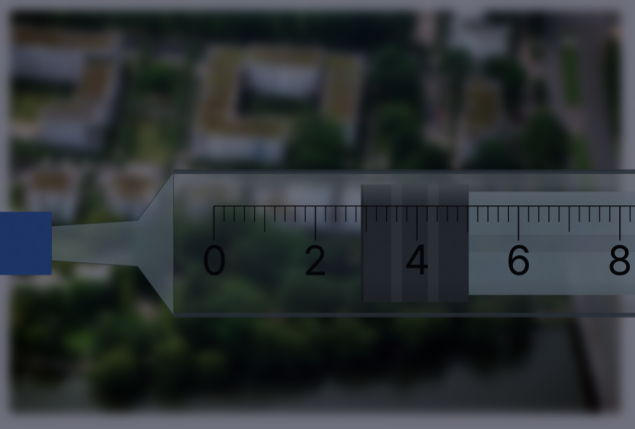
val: {"value": 2.9, "unit": "mL"}
